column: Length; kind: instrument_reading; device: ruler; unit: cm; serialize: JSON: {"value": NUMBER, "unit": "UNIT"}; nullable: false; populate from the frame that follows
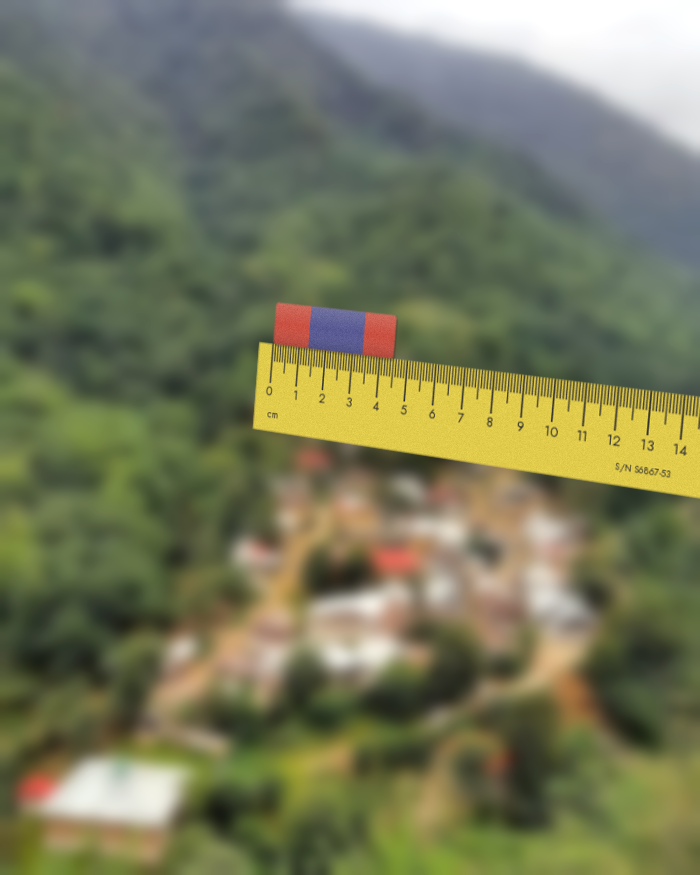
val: {"value": 4.5, "unit": "cm"}
